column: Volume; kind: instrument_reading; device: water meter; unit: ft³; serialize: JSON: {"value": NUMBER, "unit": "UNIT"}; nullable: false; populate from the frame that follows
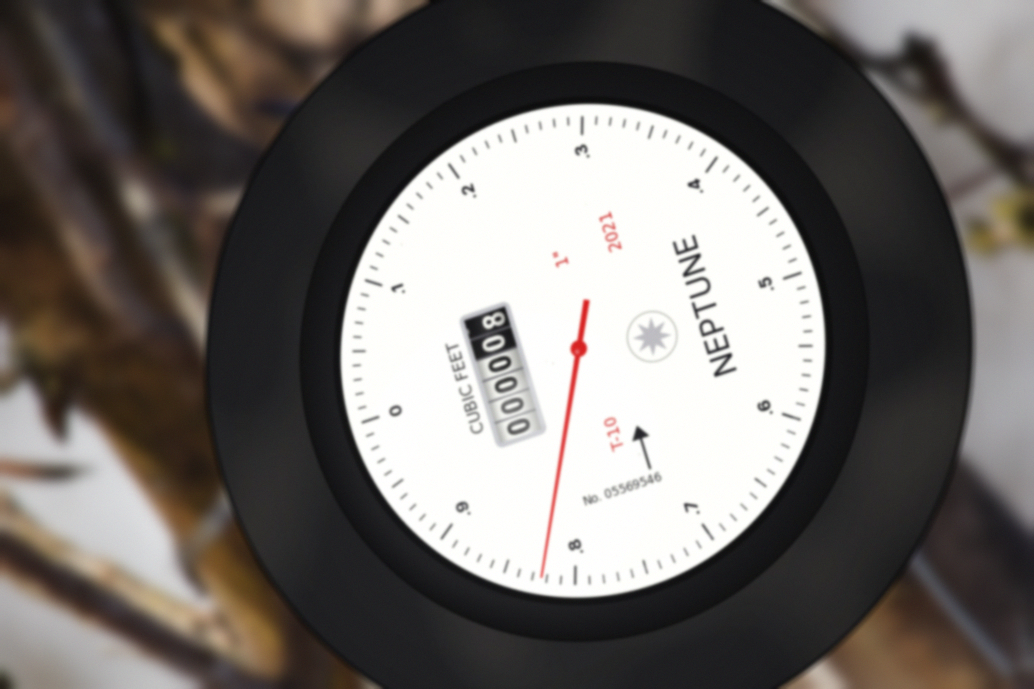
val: {"value": 7.82, "unit": "ft³"}
